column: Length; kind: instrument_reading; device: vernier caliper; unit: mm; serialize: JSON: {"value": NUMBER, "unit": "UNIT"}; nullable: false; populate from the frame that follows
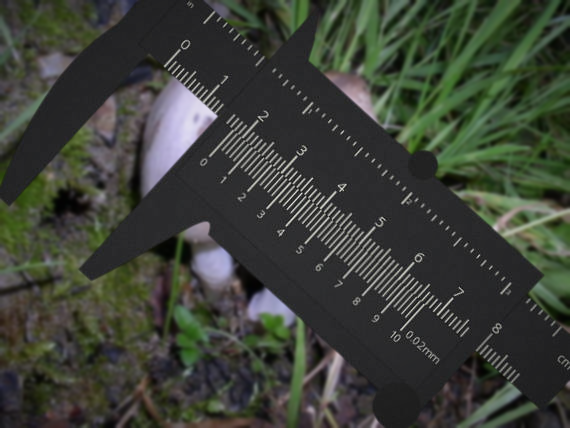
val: {"value": 17.8, "unit": "mm"}
